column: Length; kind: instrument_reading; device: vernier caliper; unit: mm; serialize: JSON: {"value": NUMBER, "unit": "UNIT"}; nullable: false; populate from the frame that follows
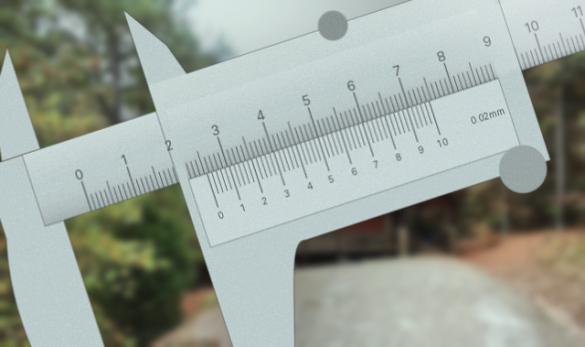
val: {"value": 25.5, "unit": "mm"}
